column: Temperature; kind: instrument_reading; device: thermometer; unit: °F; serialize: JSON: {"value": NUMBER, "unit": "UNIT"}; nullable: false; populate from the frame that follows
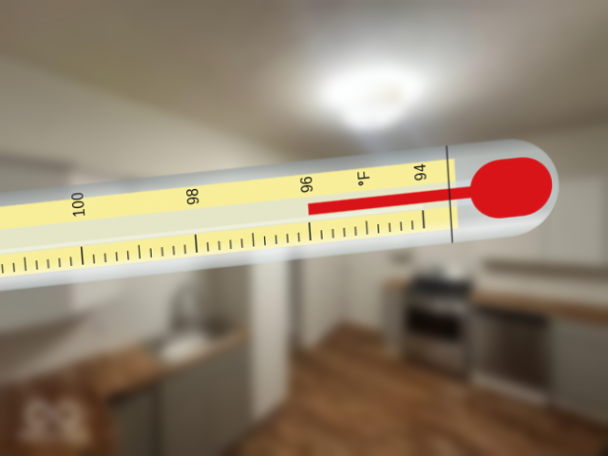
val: {"value": 96, "unit": "°F"}
